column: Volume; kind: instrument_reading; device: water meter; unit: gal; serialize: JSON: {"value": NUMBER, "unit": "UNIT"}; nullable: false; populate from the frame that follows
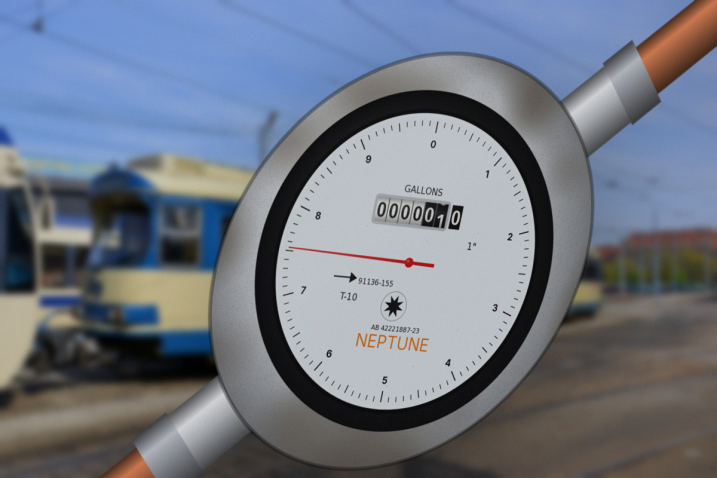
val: {"value": 7.5, "unit": "gal"}
